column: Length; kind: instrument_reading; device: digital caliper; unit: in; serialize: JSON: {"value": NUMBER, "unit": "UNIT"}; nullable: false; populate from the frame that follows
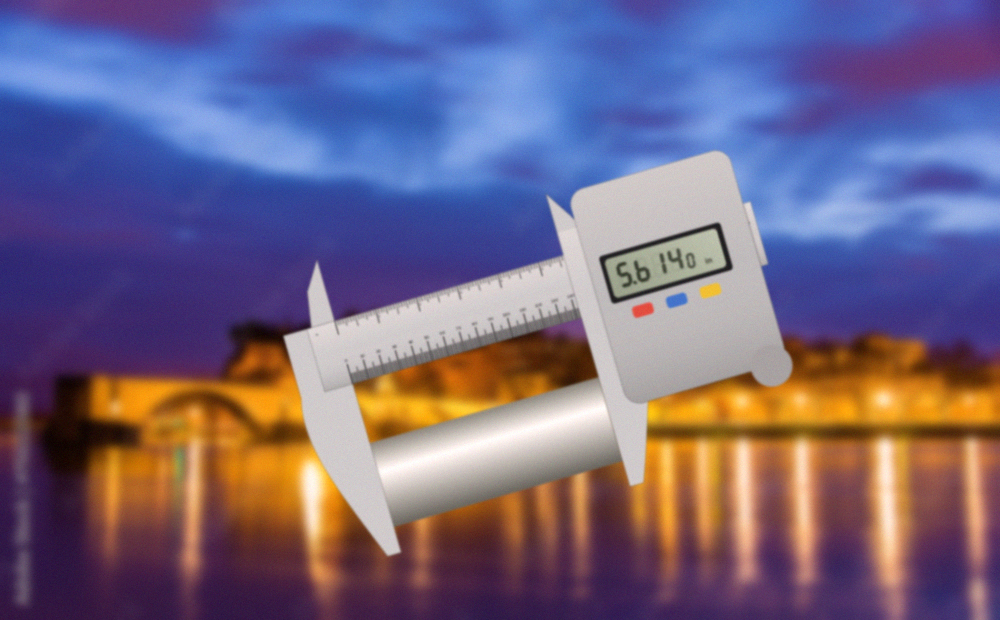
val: {"value": 5.6140, "unit": "in"}
